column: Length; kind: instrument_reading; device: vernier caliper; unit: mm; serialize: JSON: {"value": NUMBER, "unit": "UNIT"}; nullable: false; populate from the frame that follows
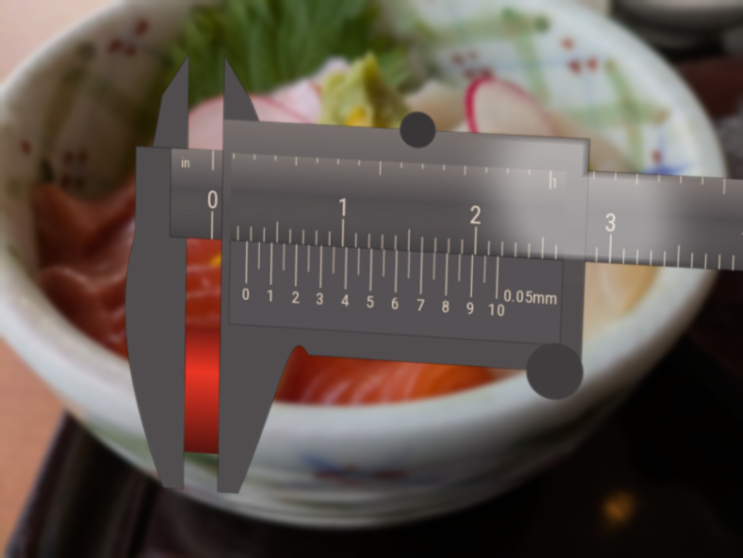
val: {"value": 2.7, "unit": "mm"}
